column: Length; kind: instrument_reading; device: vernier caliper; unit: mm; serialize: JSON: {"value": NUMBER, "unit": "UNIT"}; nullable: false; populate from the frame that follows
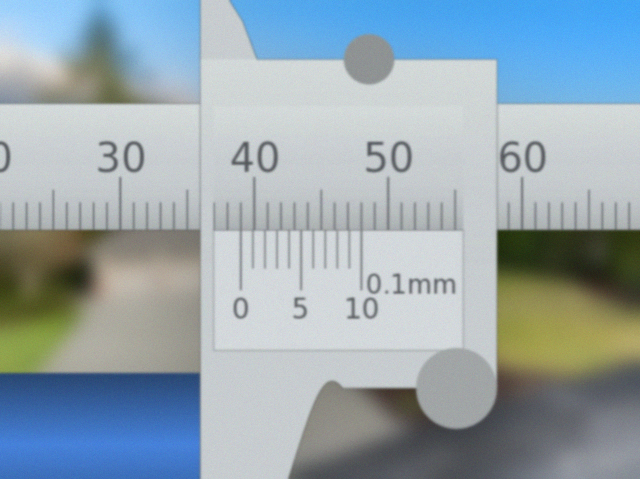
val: {"value": 39.0, "unit": "mm"}
